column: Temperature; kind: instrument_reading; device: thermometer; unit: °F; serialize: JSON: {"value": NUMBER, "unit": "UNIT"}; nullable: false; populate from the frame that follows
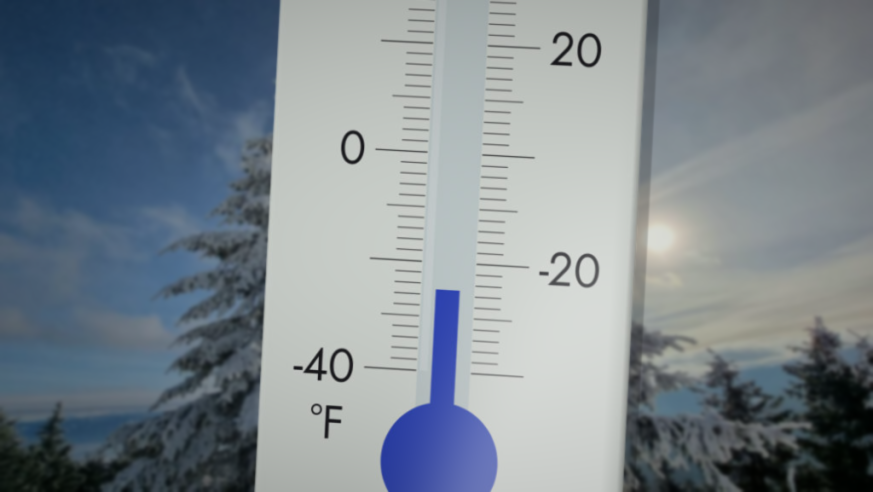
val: {"value": -25, "unit": "°F"}
